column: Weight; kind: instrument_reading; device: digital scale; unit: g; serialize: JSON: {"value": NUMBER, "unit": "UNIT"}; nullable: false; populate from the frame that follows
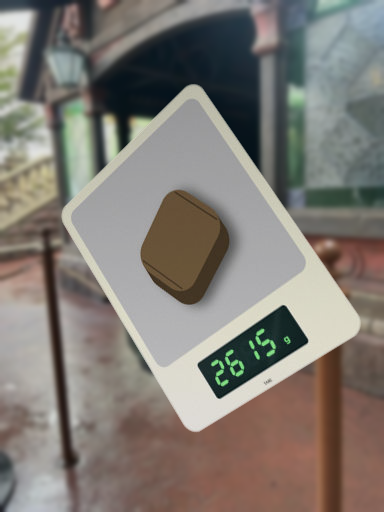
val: {"value": 2615, "unit": "g"}
